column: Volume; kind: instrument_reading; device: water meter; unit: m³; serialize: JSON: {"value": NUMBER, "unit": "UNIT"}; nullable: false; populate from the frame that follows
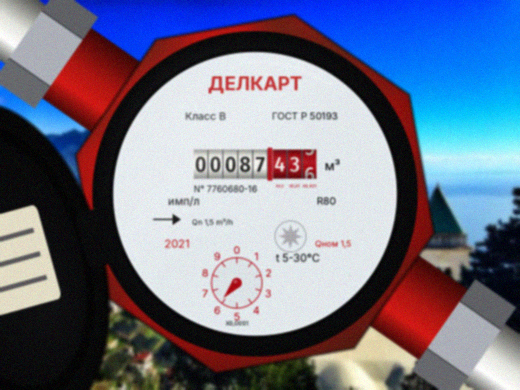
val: {"value": 87.4356, "unit": "m³"}
